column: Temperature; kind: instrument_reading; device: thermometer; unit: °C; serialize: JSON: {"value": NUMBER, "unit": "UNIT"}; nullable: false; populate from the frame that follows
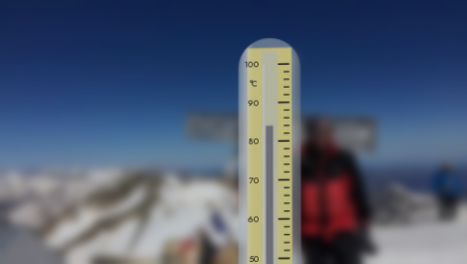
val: {"value": 84, "unit": "°C"}
